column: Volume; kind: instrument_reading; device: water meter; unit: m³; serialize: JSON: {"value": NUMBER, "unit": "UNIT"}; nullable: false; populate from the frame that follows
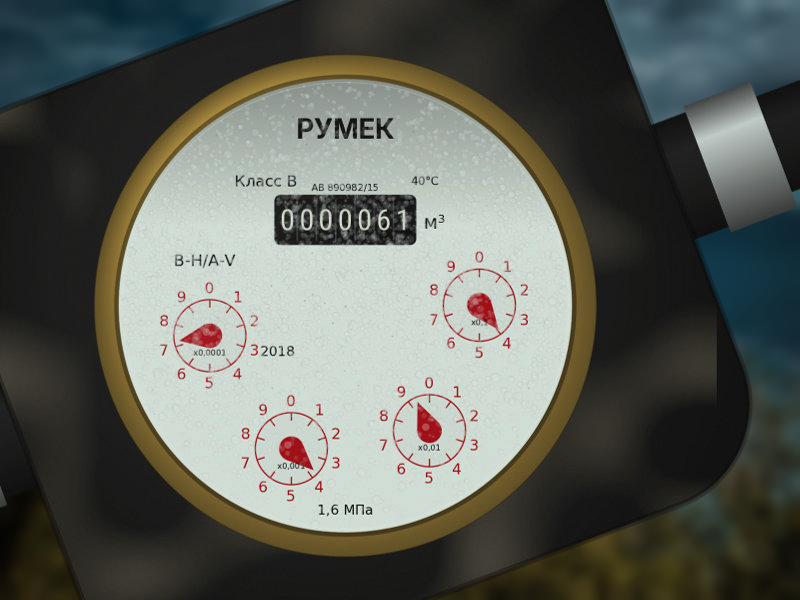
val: {"value": 61.3937, "unit": "m³"}
